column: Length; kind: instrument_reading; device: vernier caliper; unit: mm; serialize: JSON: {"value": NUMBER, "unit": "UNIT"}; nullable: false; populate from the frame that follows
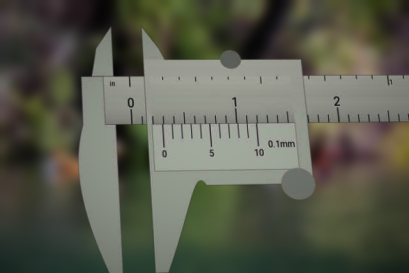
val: {"value": 2.9, "unit": "mm"}
